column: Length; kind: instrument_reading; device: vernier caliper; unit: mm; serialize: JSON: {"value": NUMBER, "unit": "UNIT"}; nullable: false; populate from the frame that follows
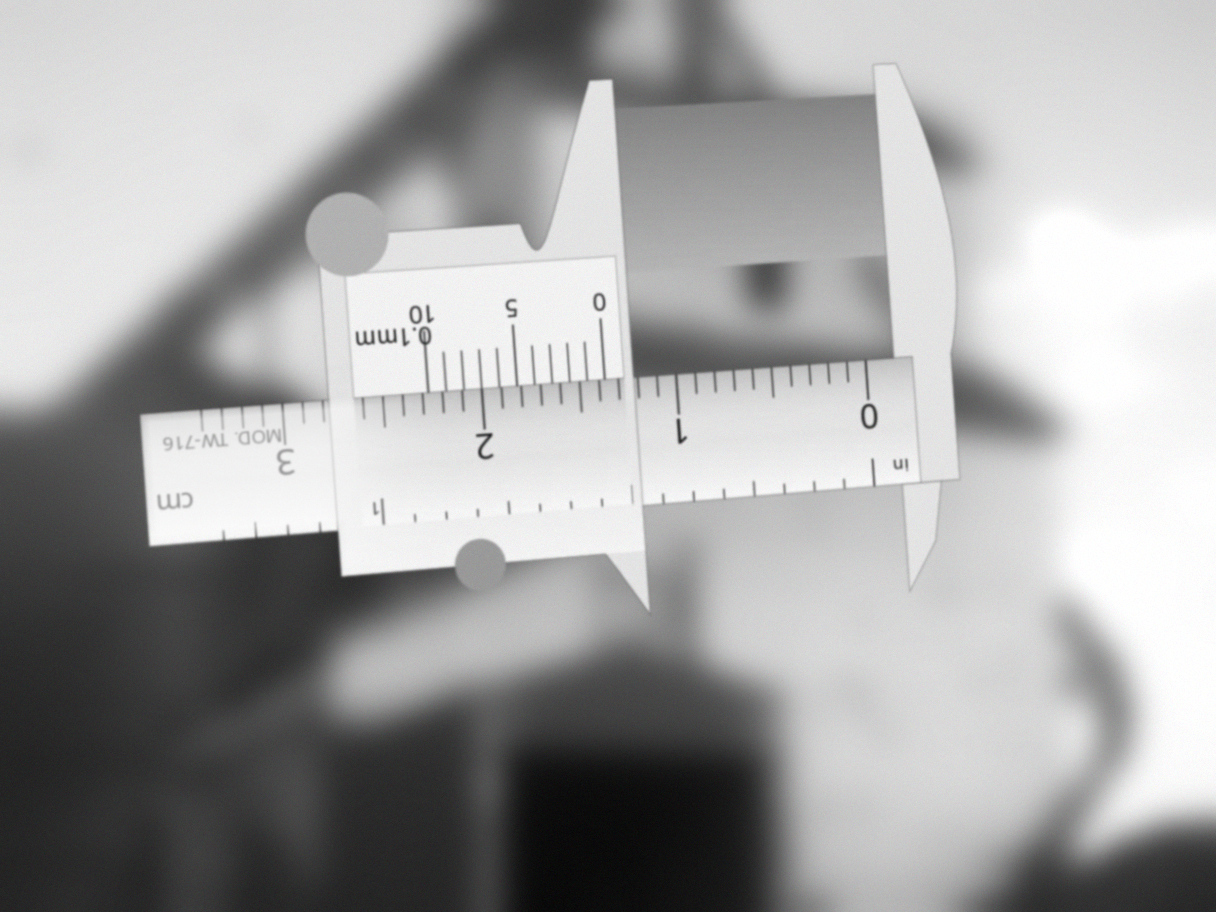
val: {"value": 13.7, "unit": "mm"}
